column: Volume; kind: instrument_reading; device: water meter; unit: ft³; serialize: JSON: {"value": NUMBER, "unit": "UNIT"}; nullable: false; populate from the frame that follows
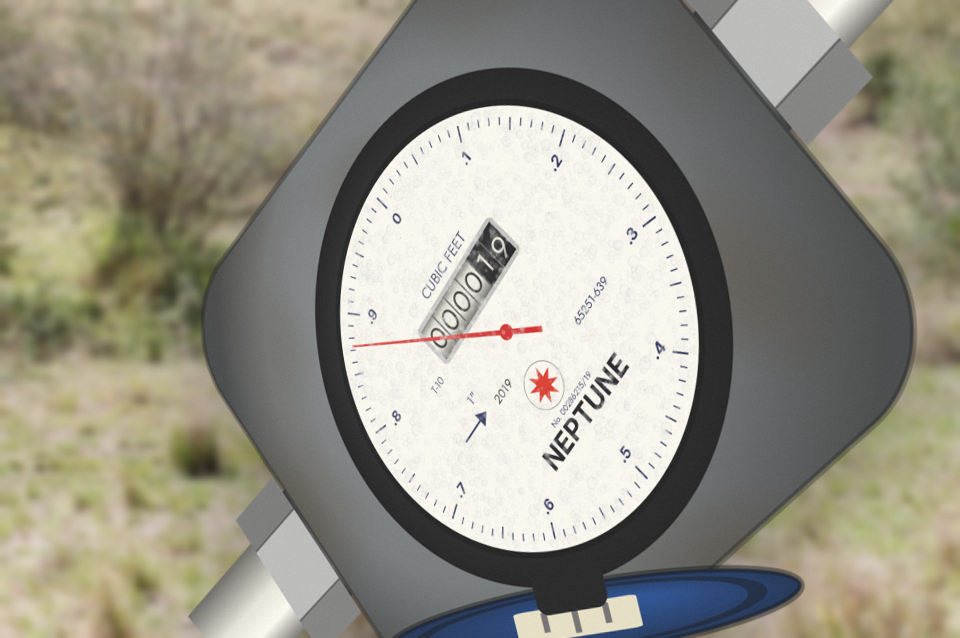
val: {"value": 18.87, "unit": "ft³"}
